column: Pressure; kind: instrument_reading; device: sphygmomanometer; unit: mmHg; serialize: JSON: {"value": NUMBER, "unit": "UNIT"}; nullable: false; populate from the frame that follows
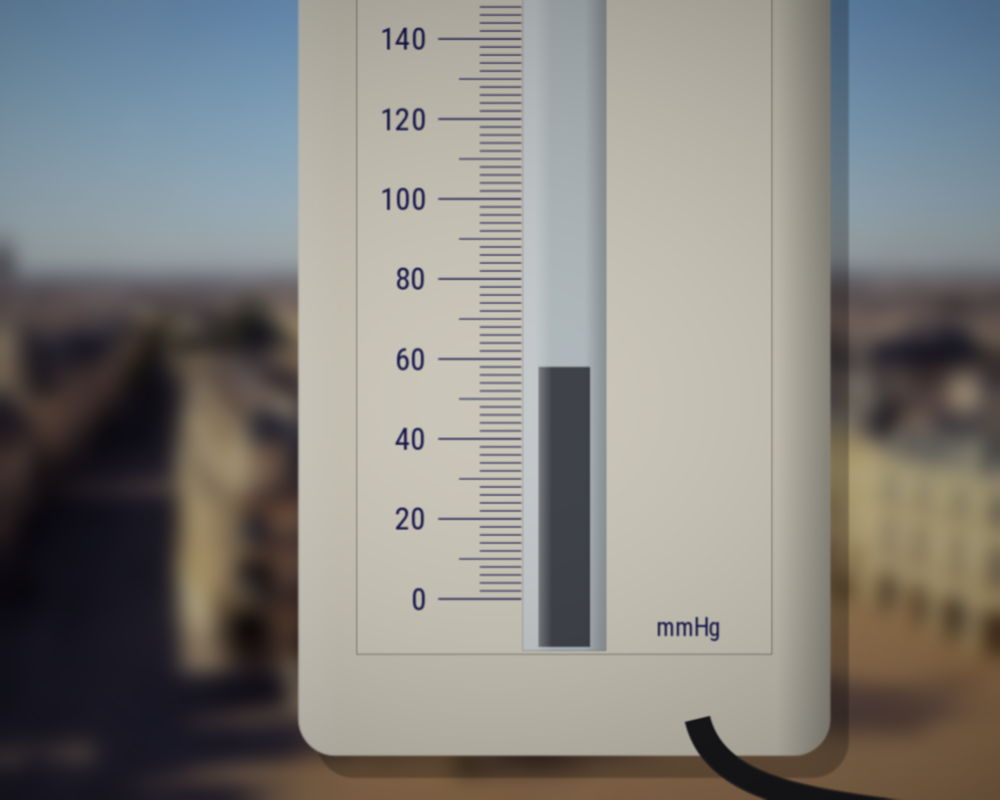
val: {"value": 58, "unit": "mmHg"}
